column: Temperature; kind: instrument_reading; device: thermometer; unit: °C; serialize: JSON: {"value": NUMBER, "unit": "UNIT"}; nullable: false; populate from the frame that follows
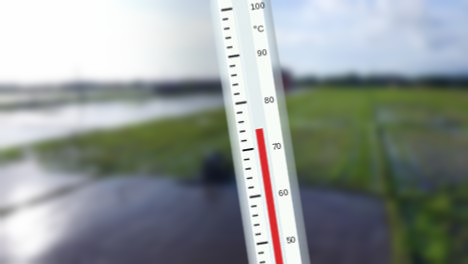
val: {"value": 74, "unit": "°C"}
